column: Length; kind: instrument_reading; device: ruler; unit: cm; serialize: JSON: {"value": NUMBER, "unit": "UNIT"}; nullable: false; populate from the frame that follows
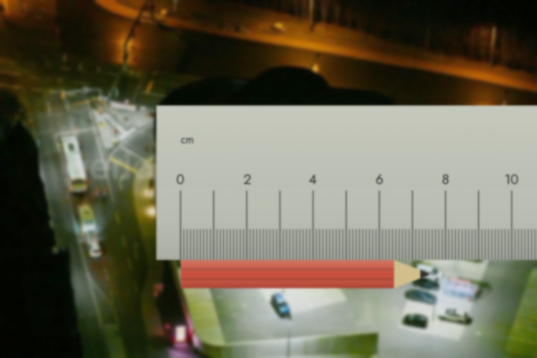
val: {"value": 7.5, "unit": "cm"}
